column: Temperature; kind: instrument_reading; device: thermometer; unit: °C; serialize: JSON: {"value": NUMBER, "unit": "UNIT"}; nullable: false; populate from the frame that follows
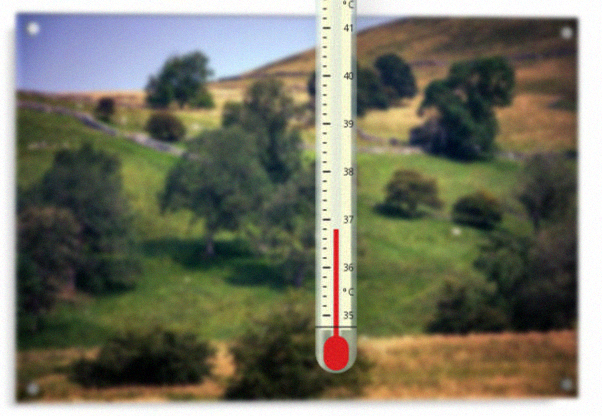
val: {"value": 36.8, "unit": "°C"}
